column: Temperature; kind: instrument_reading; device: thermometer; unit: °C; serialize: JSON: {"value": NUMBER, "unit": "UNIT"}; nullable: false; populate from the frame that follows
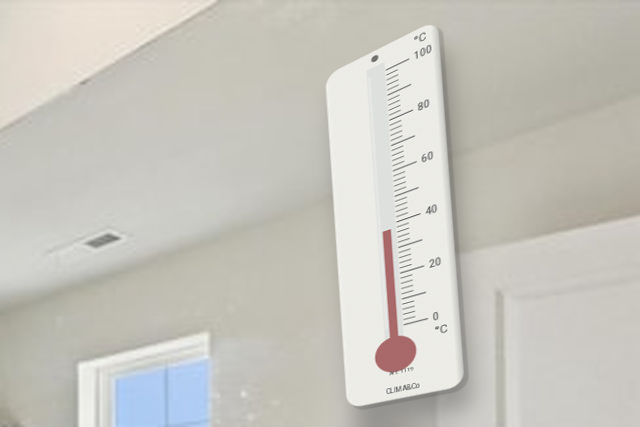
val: {"value": 38, "unit": "°C"}
